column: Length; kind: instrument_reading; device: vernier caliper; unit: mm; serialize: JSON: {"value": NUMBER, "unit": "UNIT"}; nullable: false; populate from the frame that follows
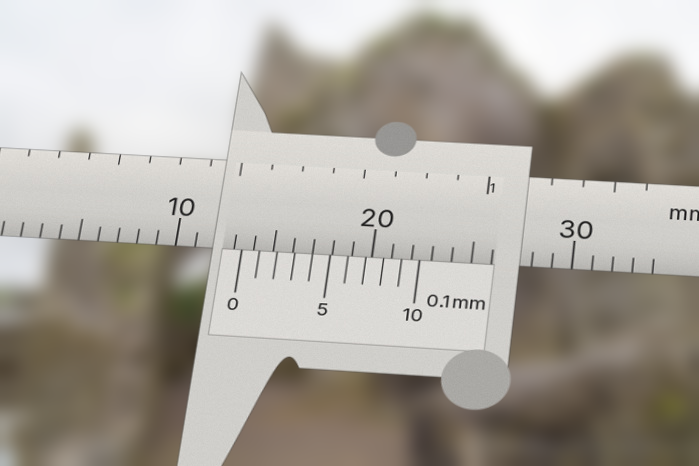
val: {"value": 13.4, "unit": "mm"}
